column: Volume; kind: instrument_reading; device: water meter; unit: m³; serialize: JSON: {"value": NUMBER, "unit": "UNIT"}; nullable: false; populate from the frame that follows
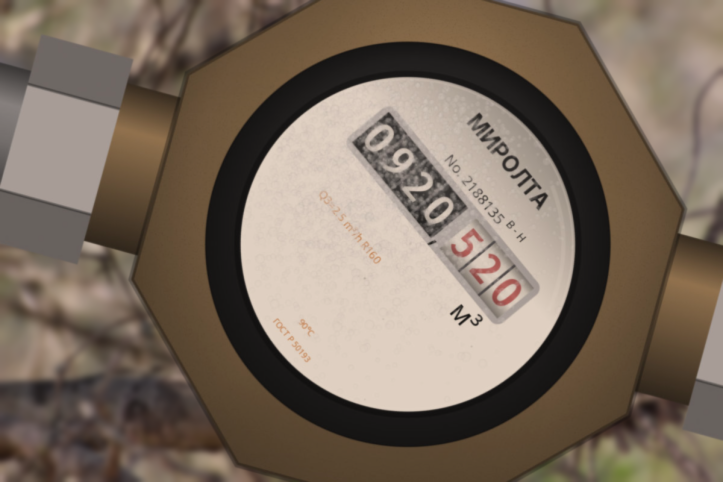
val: {"value": 920.520, "unit": "m³"}
